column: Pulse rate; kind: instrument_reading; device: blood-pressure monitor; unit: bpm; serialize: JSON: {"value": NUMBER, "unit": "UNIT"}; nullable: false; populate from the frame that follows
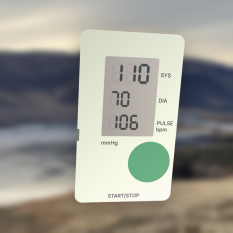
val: {"value": 106, "unit": "bpm"}
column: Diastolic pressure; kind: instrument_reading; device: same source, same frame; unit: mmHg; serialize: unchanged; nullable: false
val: {"value": 70, "unit": "mmHg"}
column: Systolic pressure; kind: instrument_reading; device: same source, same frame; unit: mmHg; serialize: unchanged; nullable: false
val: {"value": 110, "unit": "mmHg"}
